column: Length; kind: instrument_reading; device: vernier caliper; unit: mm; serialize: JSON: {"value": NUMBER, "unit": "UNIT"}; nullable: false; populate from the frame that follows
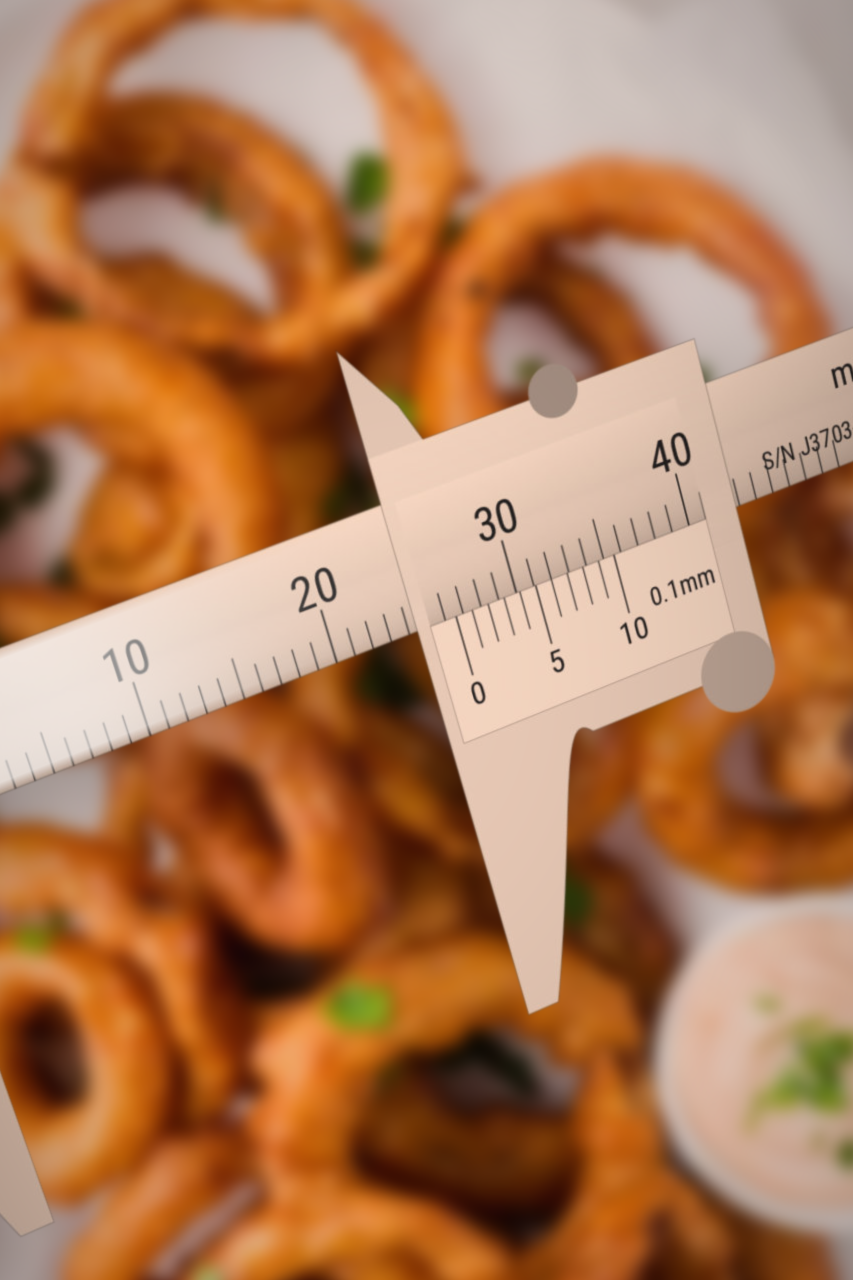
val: {"value": 26.6, "unit": "mm"}
